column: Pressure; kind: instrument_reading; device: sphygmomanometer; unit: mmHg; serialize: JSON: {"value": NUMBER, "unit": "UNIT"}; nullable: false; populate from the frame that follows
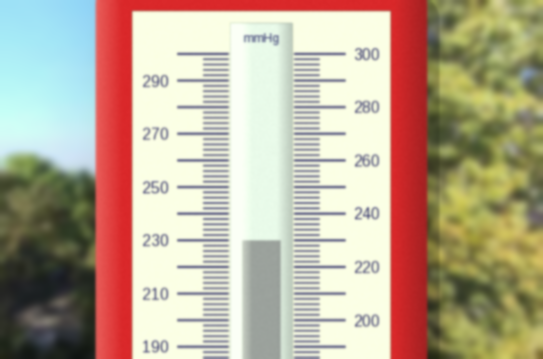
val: {"value": 230, "unit": "mmHg"}
